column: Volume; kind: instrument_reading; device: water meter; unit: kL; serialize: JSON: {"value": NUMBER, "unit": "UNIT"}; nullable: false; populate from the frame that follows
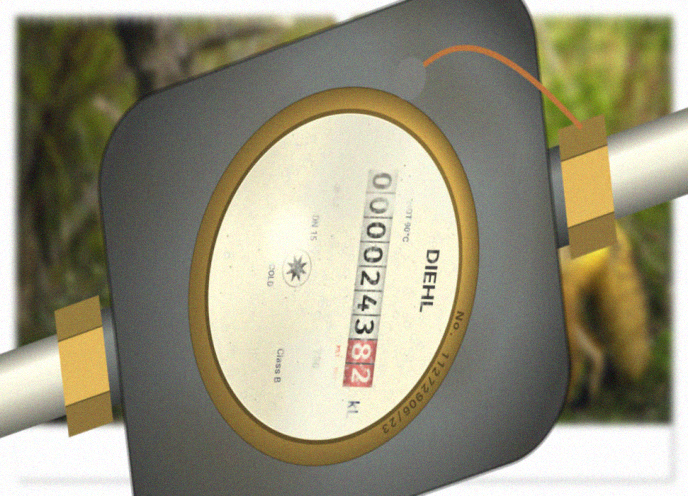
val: {"value": 243.82, "unit": "kL"}
